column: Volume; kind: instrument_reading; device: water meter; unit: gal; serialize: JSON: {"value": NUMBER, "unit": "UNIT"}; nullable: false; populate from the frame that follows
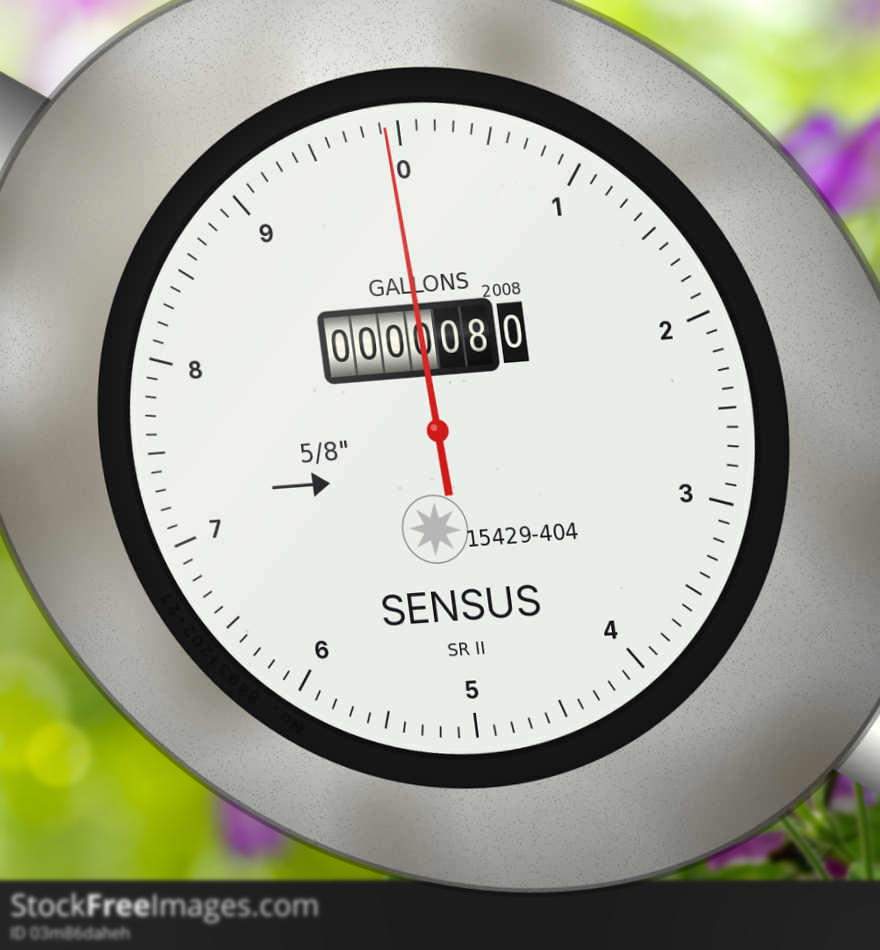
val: {"value": 79.9, "unit": "gal"}
